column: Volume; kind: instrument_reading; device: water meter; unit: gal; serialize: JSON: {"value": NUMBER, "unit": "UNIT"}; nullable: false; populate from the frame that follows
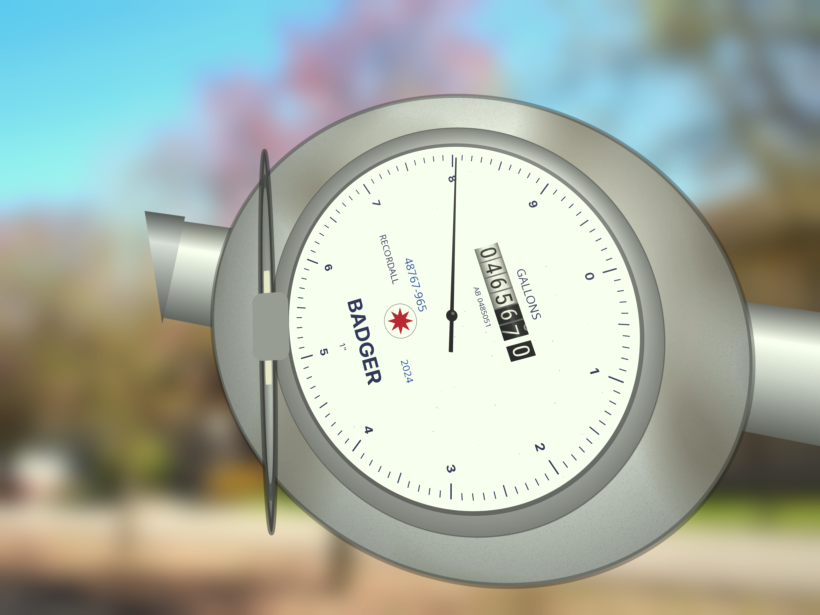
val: {"value": 465668.0, "unit": "gal"}
